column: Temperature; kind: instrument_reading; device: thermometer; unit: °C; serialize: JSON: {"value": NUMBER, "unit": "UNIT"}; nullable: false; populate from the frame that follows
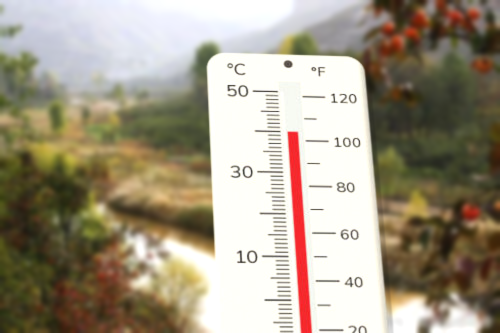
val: {"value": 40, "unit": "°C"}
